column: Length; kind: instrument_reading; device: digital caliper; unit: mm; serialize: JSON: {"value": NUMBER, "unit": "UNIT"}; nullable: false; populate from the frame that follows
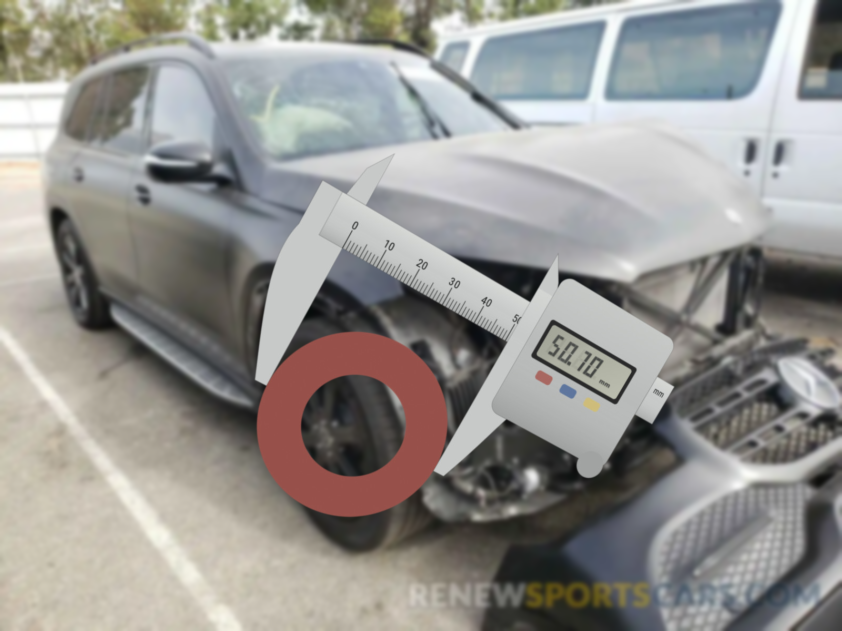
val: {"value": 50.70, "unit": "mm"}
